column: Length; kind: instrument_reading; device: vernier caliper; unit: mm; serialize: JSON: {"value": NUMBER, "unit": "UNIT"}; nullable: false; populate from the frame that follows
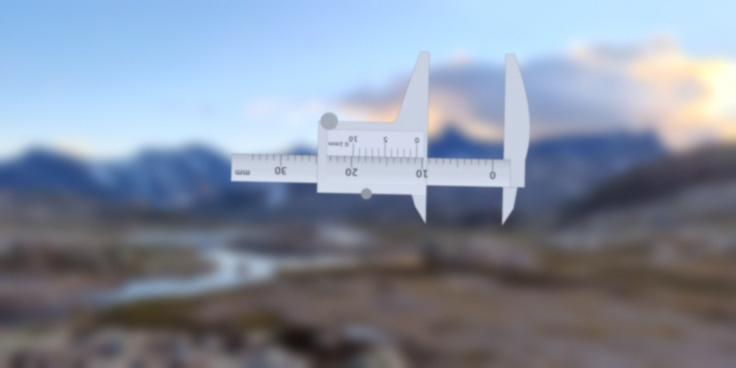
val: {"value": 10.8, "unit": "mm"}
